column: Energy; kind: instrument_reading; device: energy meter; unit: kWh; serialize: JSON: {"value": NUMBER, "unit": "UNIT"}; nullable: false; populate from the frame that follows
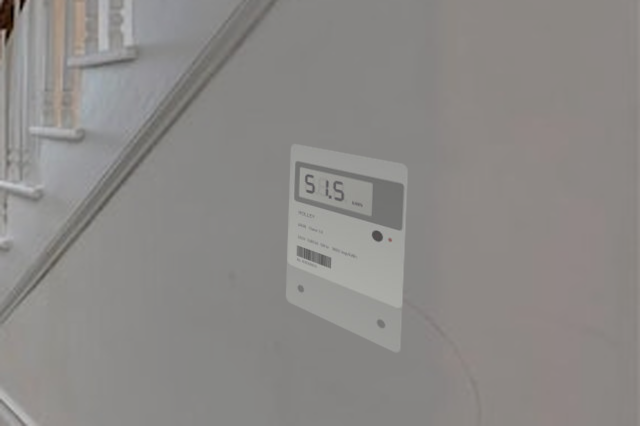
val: {"value": 51.5, "unit": "kWh"}
